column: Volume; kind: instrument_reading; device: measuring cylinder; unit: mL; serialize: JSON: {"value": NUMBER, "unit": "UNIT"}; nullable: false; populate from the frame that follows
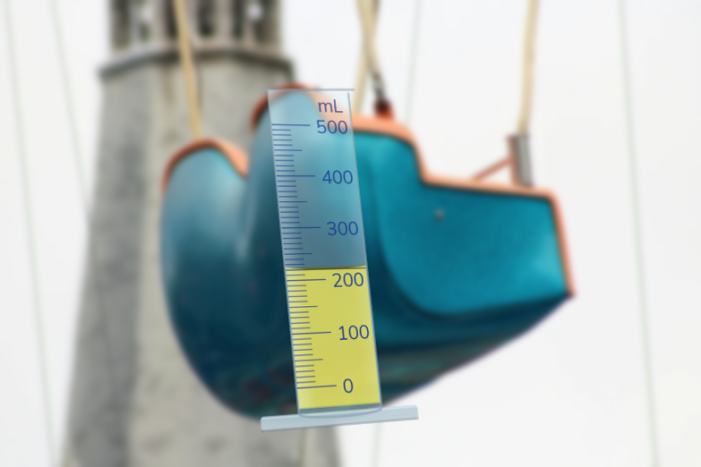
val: {"value": 220, "unit": "mL"}
